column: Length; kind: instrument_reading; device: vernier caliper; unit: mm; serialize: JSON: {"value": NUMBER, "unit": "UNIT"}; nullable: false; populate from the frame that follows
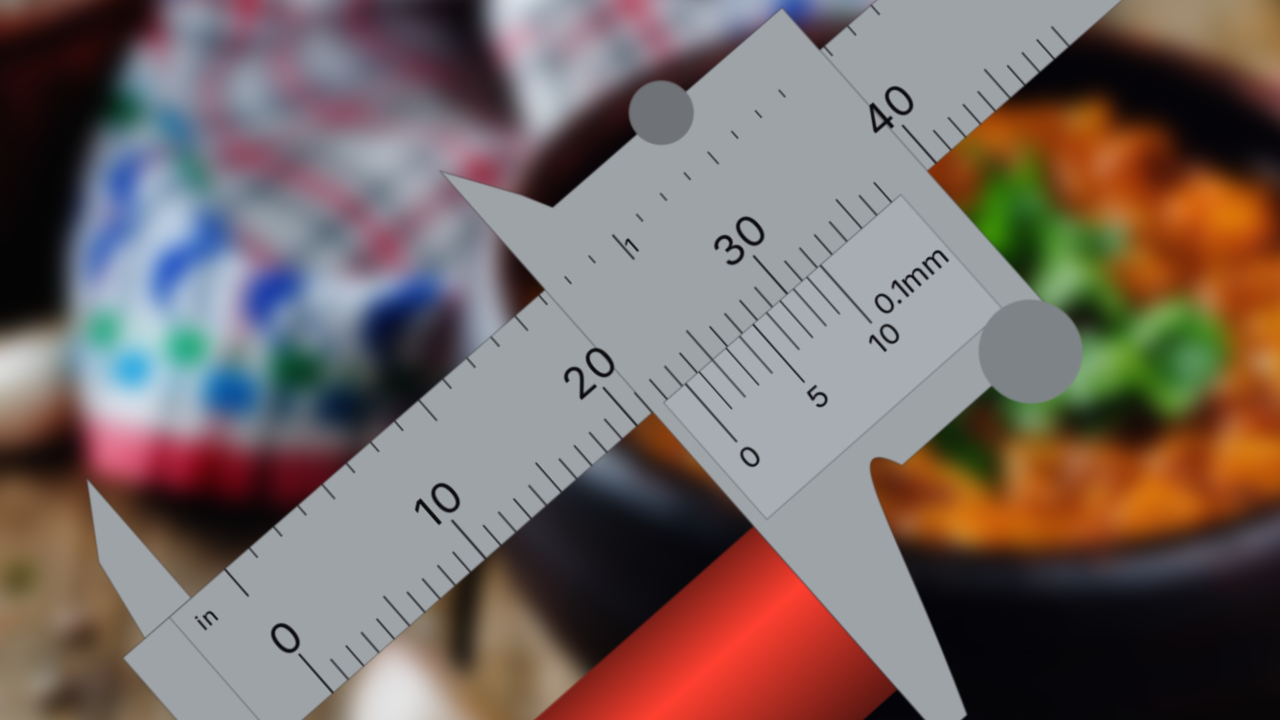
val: {"value": 23.2, "unit": "mm"}
